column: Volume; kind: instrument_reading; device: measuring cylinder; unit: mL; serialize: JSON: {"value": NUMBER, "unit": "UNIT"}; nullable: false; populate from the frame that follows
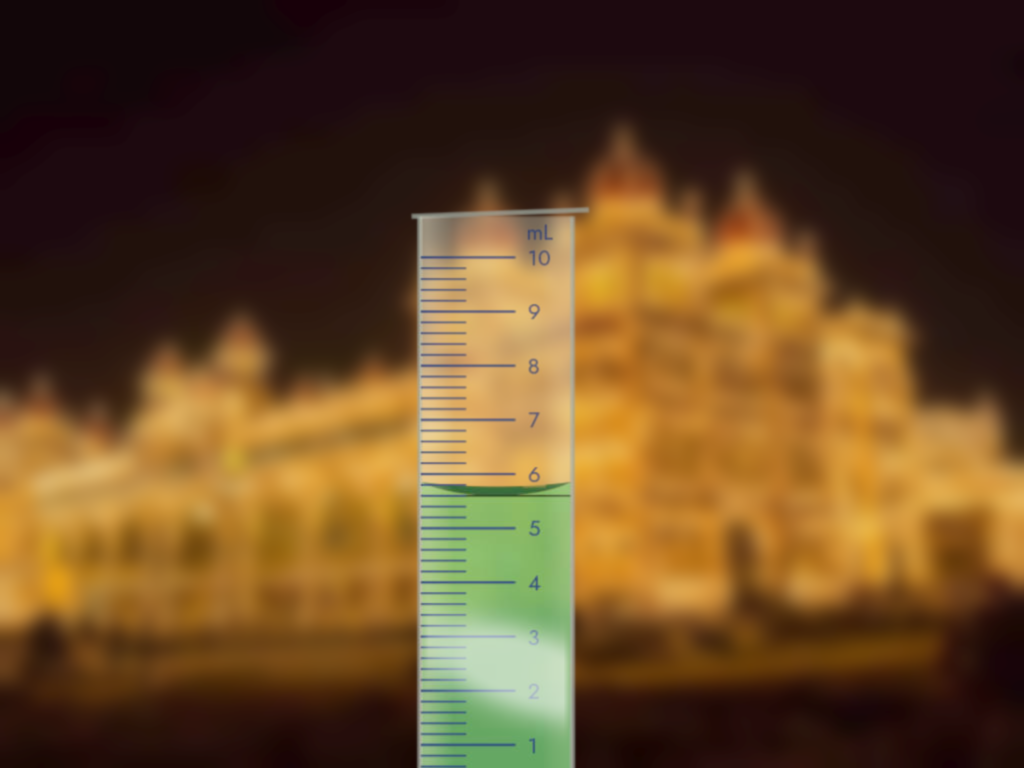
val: {"value": 5.6, "unit": "mL"}
